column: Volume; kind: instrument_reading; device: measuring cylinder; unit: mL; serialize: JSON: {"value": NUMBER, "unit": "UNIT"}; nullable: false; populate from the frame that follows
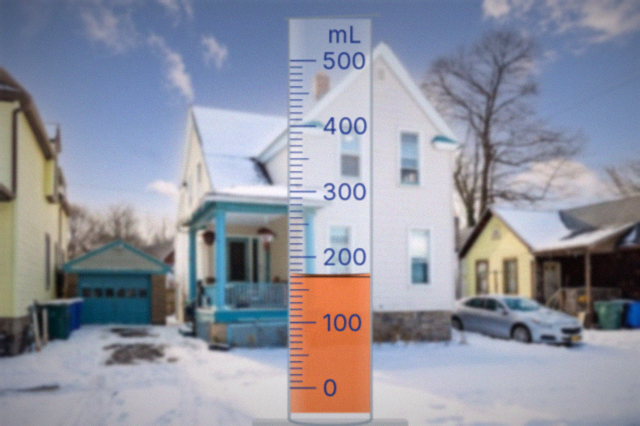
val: {"value": 170, "unit": "mL"}
